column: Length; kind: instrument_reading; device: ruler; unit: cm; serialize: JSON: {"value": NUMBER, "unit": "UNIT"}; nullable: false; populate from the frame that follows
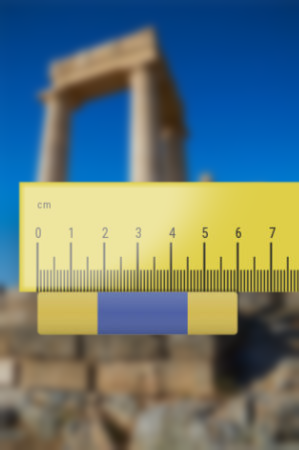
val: {"value": 6, "unit": "cm"}
